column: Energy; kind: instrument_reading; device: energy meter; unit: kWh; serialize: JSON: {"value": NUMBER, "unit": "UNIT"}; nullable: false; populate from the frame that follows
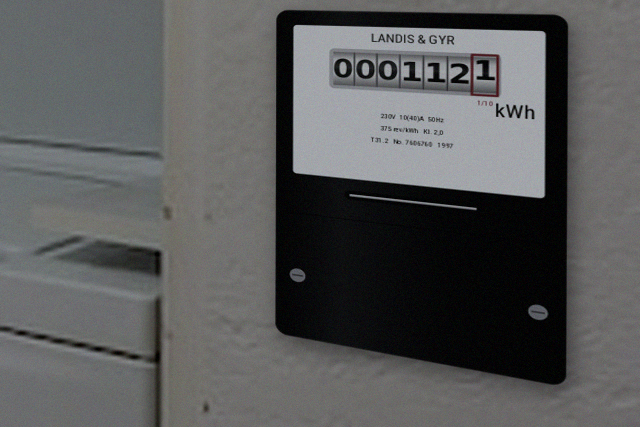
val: {"value": 112.1, "unit": "kWh"}
